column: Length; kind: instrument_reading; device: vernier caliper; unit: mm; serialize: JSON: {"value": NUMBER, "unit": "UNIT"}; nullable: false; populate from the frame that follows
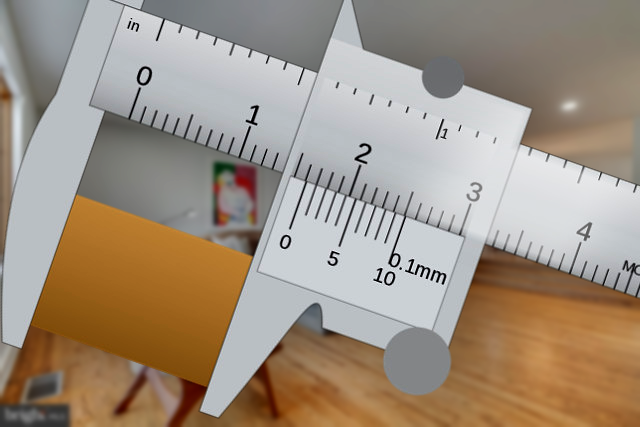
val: {"value": 16.1, "unit": "mm"}
